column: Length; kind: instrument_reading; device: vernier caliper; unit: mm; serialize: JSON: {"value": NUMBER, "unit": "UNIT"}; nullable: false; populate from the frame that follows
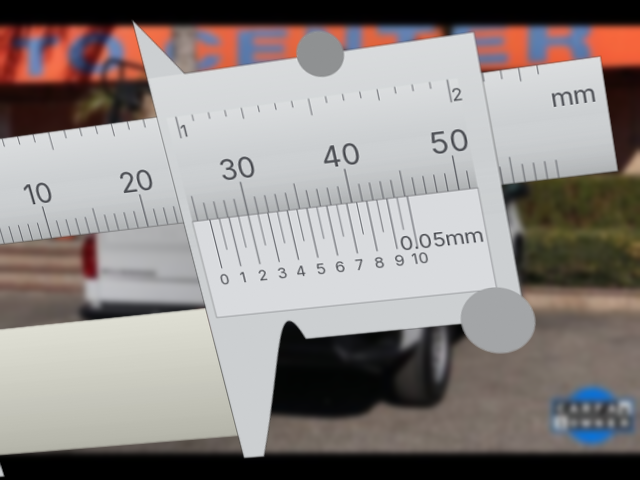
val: {"value": 26.2, "unit": "mm"}
